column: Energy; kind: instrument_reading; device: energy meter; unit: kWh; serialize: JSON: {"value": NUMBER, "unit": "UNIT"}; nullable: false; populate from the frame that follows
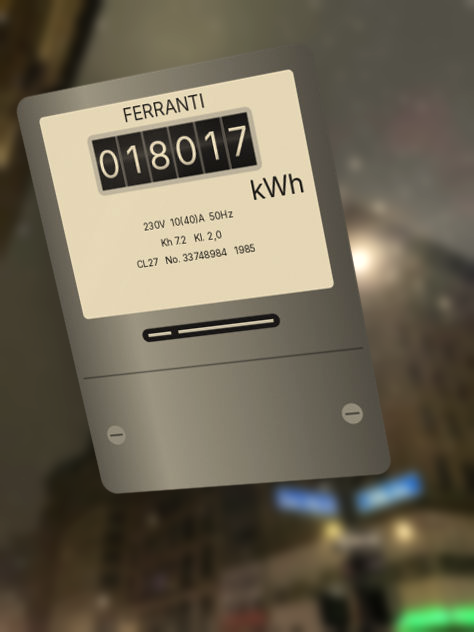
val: {"value": 18017, "unit": "kWh"}
